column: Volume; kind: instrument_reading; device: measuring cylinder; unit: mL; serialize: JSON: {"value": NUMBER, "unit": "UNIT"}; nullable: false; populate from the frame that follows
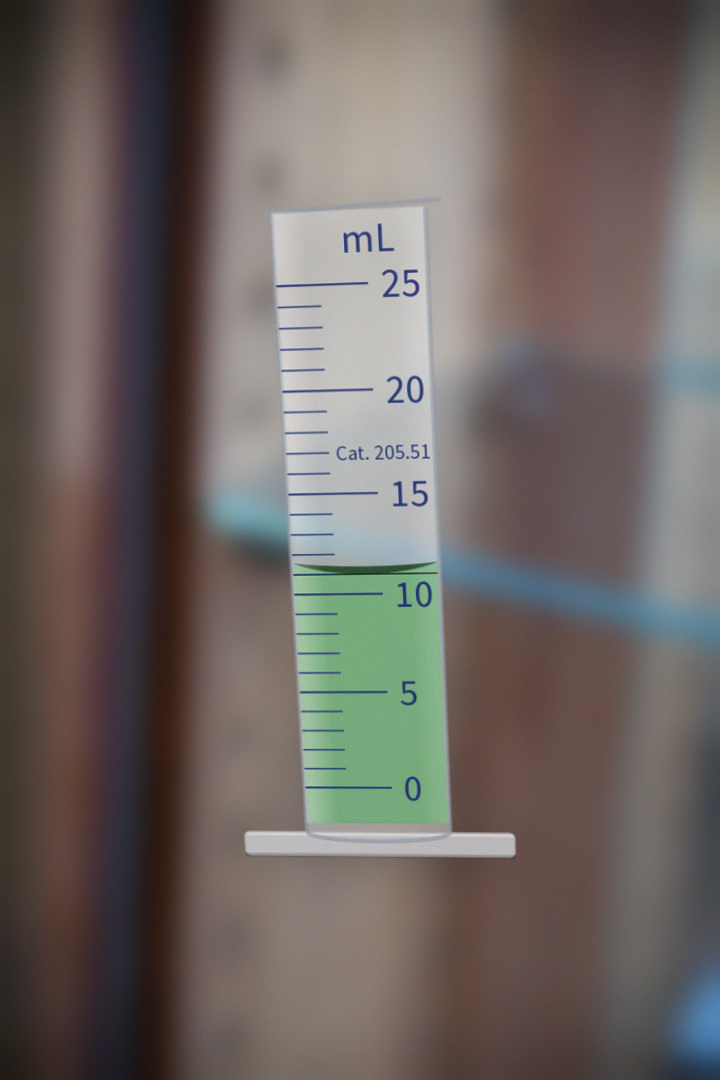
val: {"value": 11, "unit": "mL"}
